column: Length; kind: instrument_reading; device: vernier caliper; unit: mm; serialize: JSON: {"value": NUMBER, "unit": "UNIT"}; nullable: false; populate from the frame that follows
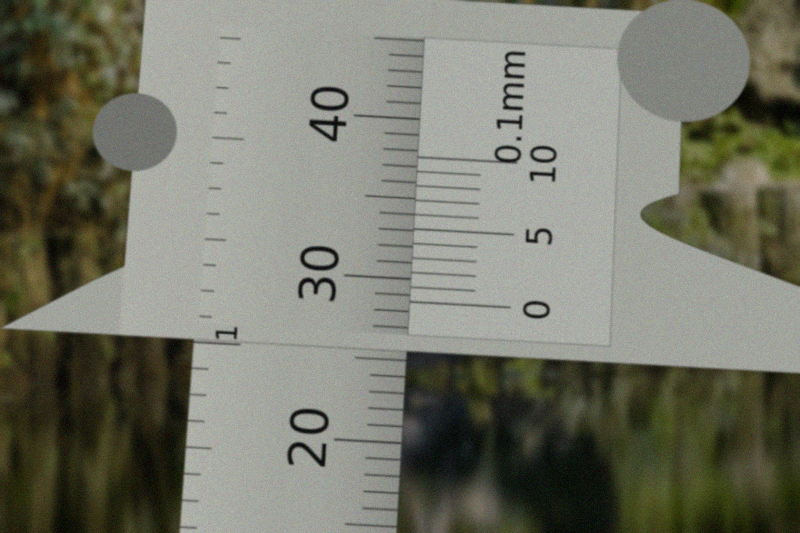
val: {"value": 28.6, "unit": "mm"}
